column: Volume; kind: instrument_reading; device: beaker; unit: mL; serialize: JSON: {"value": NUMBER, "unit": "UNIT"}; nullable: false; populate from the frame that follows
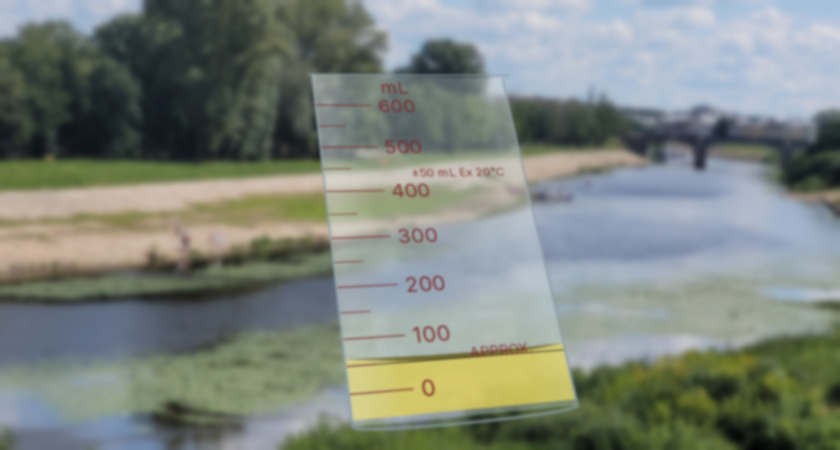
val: {"value": 50, "unit": "mL"}
